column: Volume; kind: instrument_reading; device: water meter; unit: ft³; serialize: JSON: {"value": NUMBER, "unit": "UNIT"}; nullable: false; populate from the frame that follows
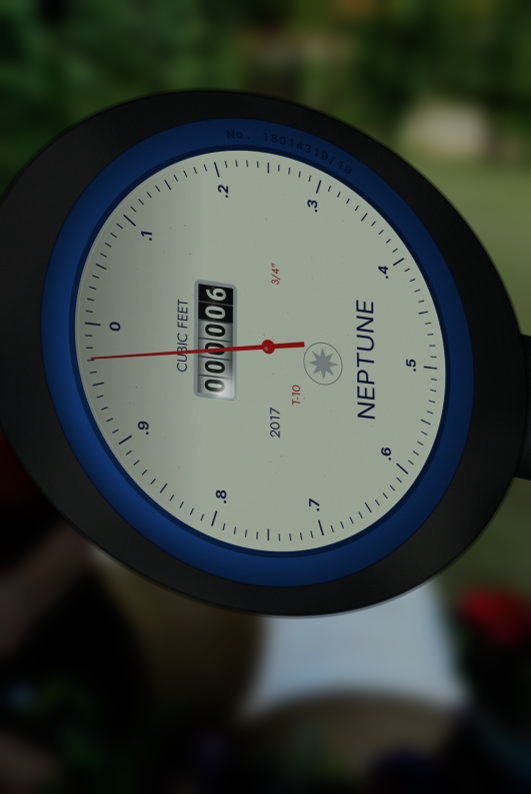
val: {"value": 5.97, "unit": "ft³"}
